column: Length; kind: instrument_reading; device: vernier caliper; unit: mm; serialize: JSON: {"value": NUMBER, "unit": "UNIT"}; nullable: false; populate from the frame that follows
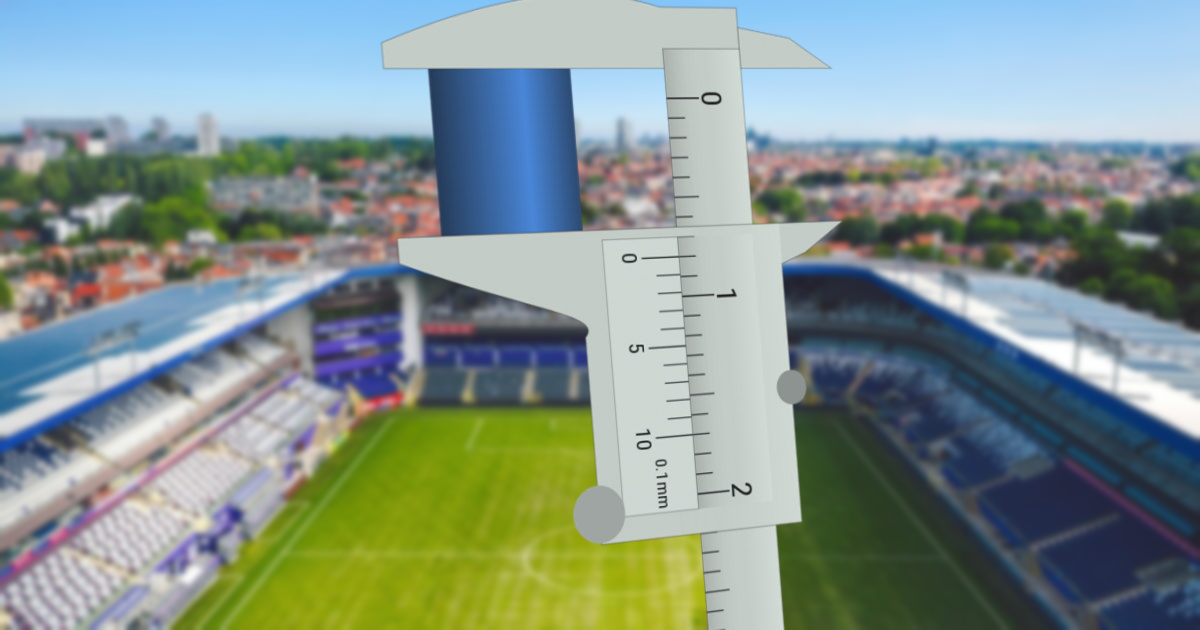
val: {"value": 8.0, "unit": "mm"}
